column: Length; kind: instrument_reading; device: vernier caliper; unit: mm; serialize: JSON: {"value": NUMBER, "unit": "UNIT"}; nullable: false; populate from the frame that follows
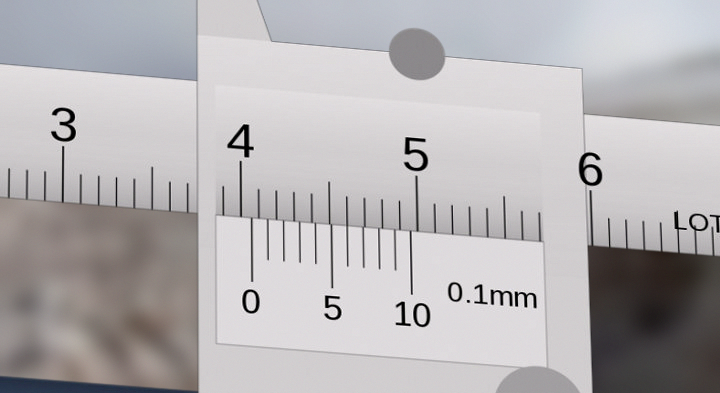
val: {"value": 40.6, "unit": "mm"}
